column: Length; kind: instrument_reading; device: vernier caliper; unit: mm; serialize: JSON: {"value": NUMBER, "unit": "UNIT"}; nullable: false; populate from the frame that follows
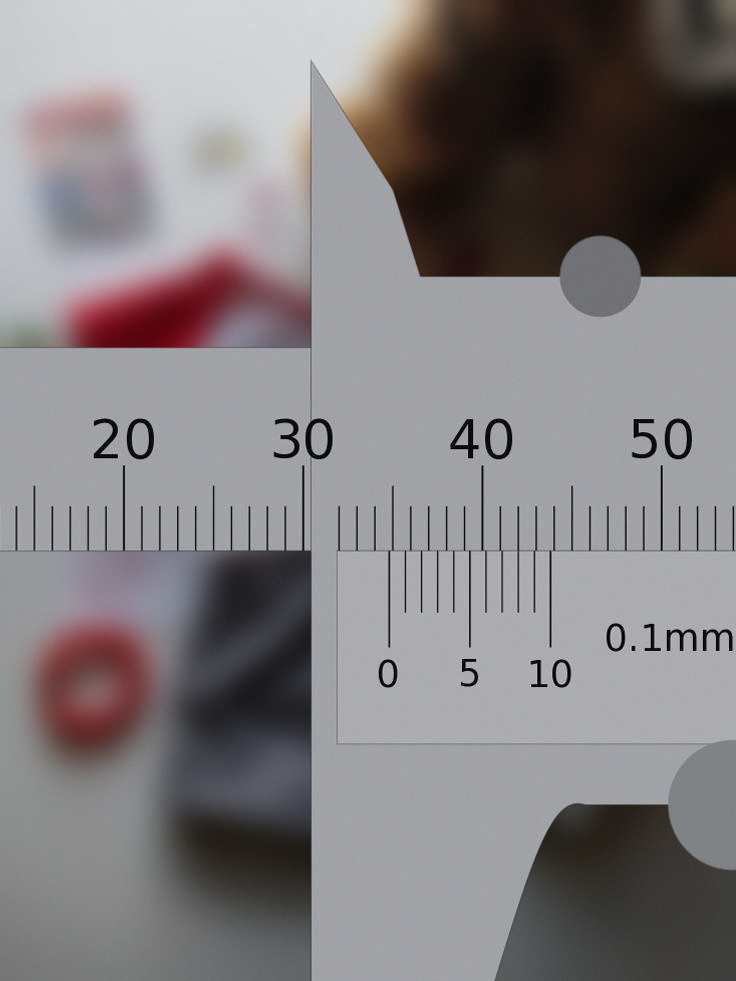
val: {"value": 34.8, "unit": "mm"}
